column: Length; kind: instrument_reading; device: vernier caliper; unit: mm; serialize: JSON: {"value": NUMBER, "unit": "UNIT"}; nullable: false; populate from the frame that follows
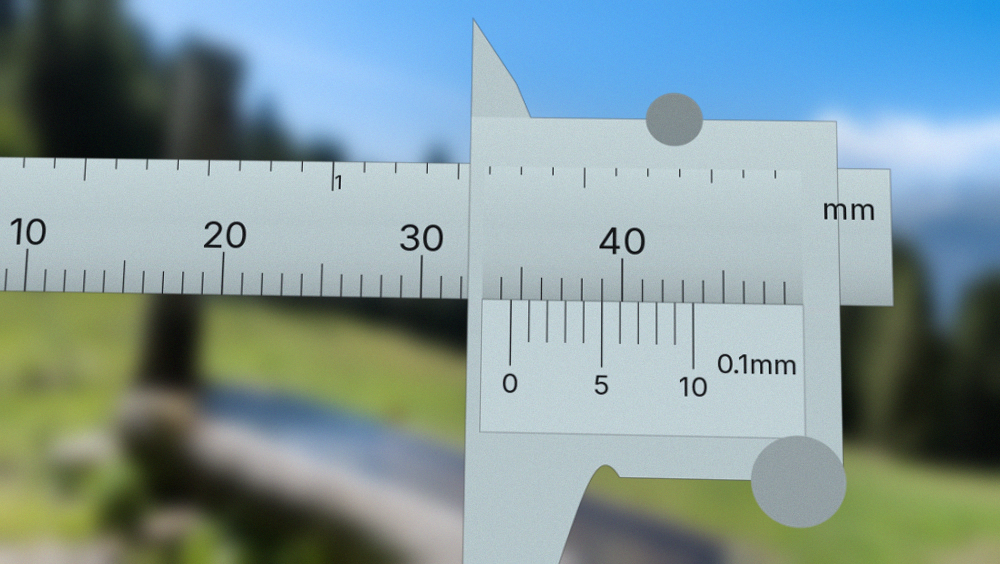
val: {"value": 34.5, "unit": "mm"}
